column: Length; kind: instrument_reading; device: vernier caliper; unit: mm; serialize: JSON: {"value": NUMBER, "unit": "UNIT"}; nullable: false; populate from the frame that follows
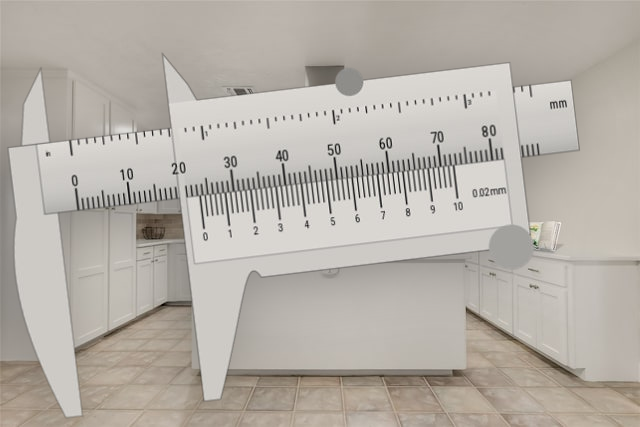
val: {"value": 23.5, "unit": "mm"}
